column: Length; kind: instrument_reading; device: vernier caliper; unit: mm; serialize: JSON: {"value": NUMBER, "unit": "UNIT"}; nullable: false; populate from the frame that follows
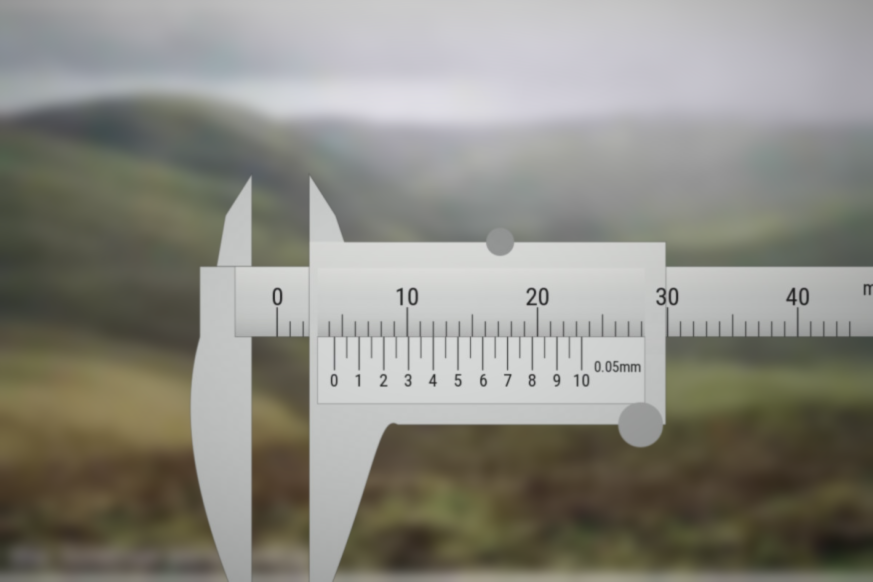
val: {"value": 4.4, "unit": "mm"}
